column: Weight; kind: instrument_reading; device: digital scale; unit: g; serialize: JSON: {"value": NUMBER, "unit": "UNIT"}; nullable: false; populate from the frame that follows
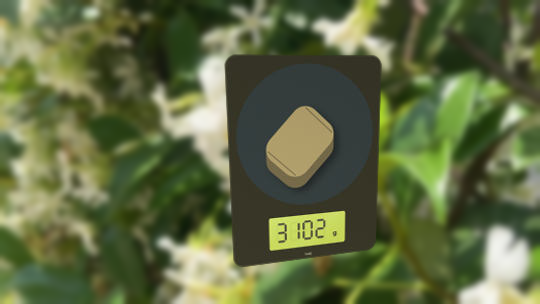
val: {"value": 3102, "unit": "g"}
